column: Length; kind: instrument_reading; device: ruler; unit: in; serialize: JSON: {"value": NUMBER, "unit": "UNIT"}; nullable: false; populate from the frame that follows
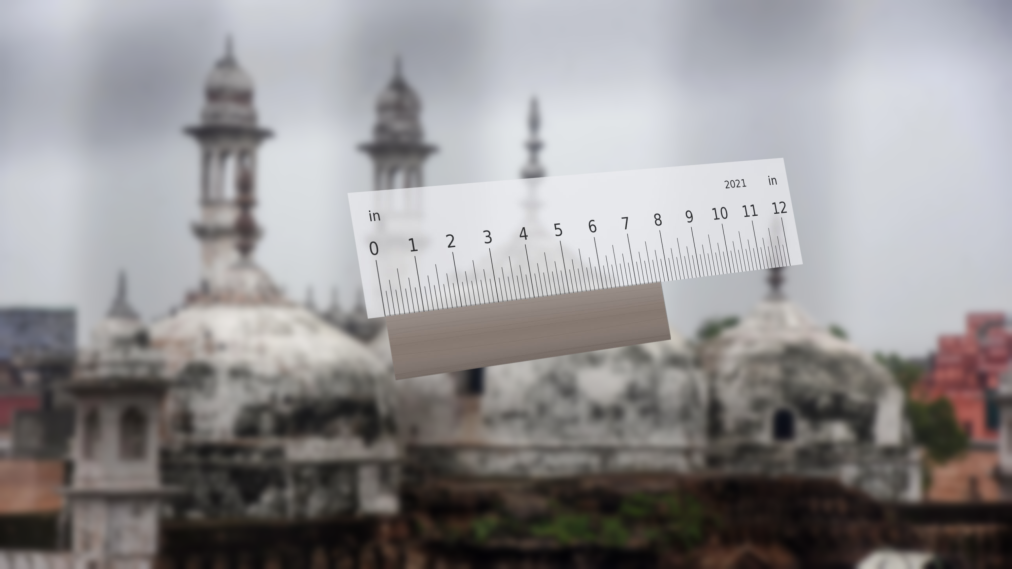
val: {"value": 7.75, "unit": "in"}
